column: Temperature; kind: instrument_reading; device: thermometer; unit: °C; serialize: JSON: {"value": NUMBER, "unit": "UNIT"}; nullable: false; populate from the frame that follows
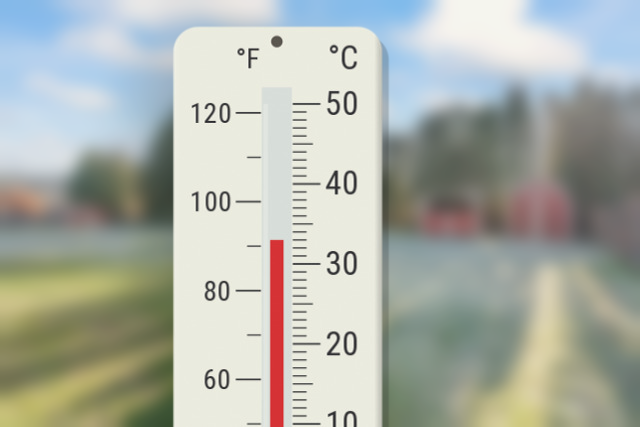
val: {"value": 33, "unit": "°C"}
